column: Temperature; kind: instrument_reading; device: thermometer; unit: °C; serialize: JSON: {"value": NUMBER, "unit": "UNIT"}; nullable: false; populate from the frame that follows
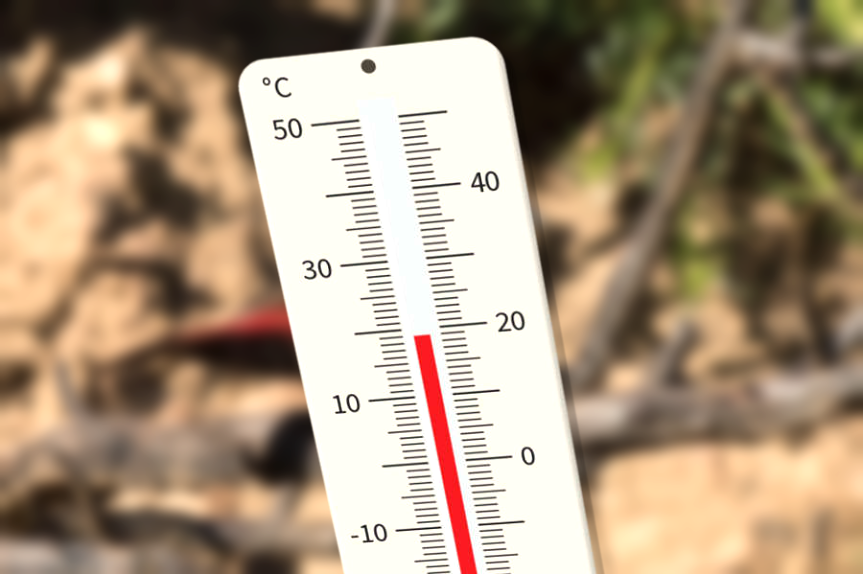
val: {"value": 19, "unit": "°C"}
